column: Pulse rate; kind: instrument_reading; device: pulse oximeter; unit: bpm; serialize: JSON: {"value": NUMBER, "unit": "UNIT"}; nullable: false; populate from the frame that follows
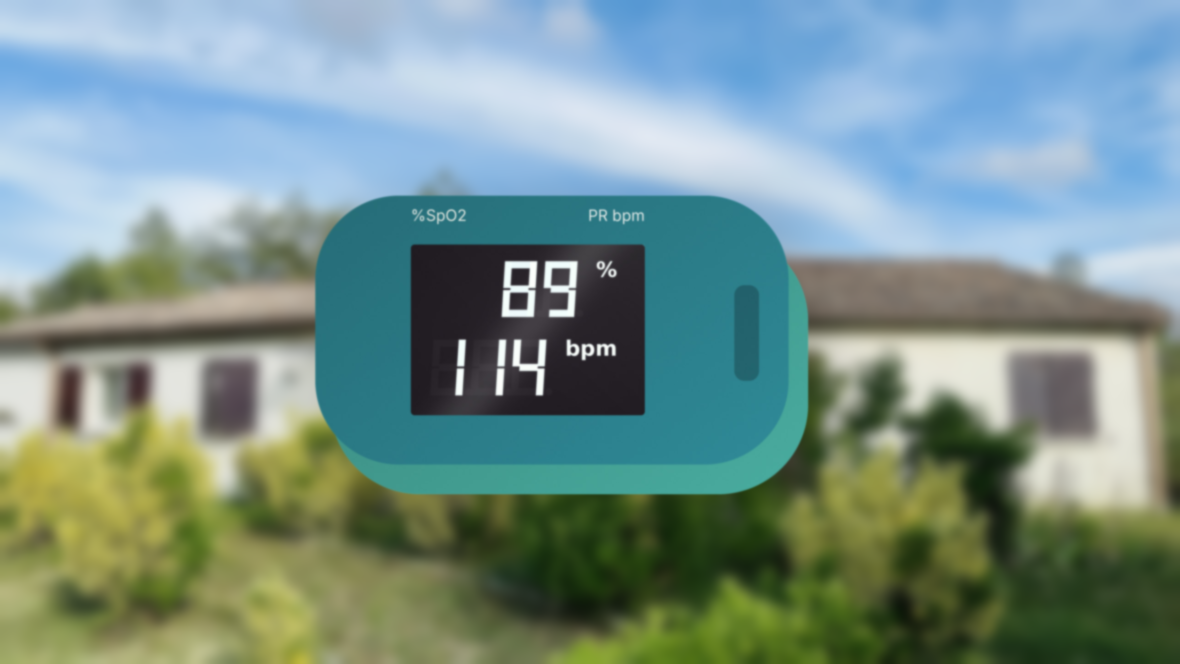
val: {"value": 114, "unit": "bpm"}
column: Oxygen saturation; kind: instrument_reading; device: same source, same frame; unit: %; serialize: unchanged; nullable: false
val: {"value": 89, "unit": "%"}
